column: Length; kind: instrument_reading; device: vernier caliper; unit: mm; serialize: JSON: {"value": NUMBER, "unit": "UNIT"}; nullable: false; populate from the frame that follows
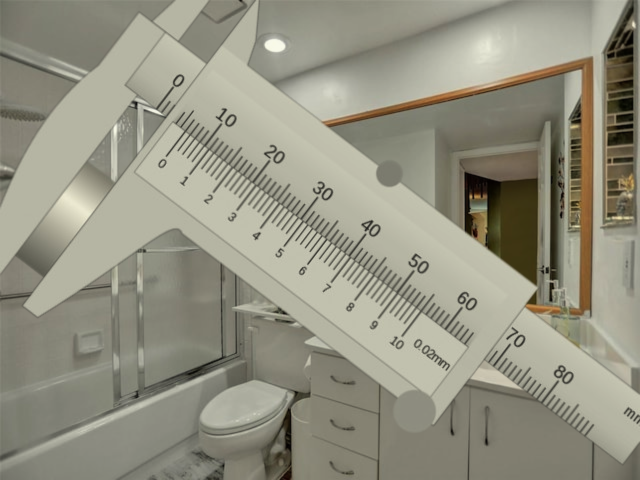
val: {"value": 6.0, "unit": "mm"}
